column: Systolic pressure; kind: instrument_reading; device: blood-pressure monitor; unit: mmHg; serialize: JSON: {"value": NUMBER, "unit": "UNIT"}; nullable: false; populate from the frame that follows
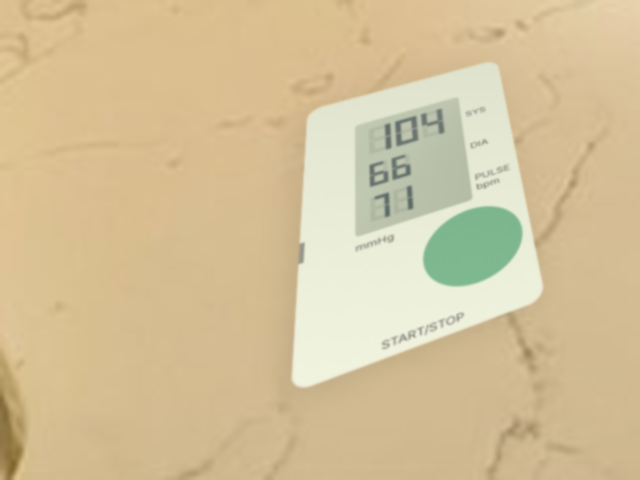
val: {"value": 104, "unit": "mmHg"}
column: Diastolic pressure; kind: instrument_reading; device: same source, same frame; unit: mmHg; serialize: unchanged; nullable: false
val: {"value": 66, "unit": "mmHg"}
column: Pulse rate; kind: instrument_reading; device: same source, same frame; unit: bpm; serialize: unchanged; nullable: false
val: {"value": 71, "unit": "bpm"}
